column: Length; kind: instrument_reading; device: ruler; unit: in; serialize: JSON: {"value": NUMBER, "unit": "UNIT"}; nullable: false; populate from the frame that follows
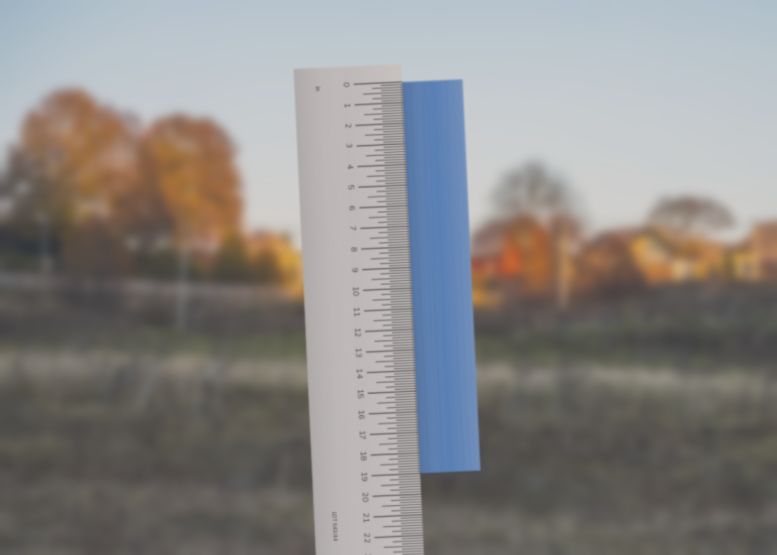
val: {"value": 19, "unit": "in"}
